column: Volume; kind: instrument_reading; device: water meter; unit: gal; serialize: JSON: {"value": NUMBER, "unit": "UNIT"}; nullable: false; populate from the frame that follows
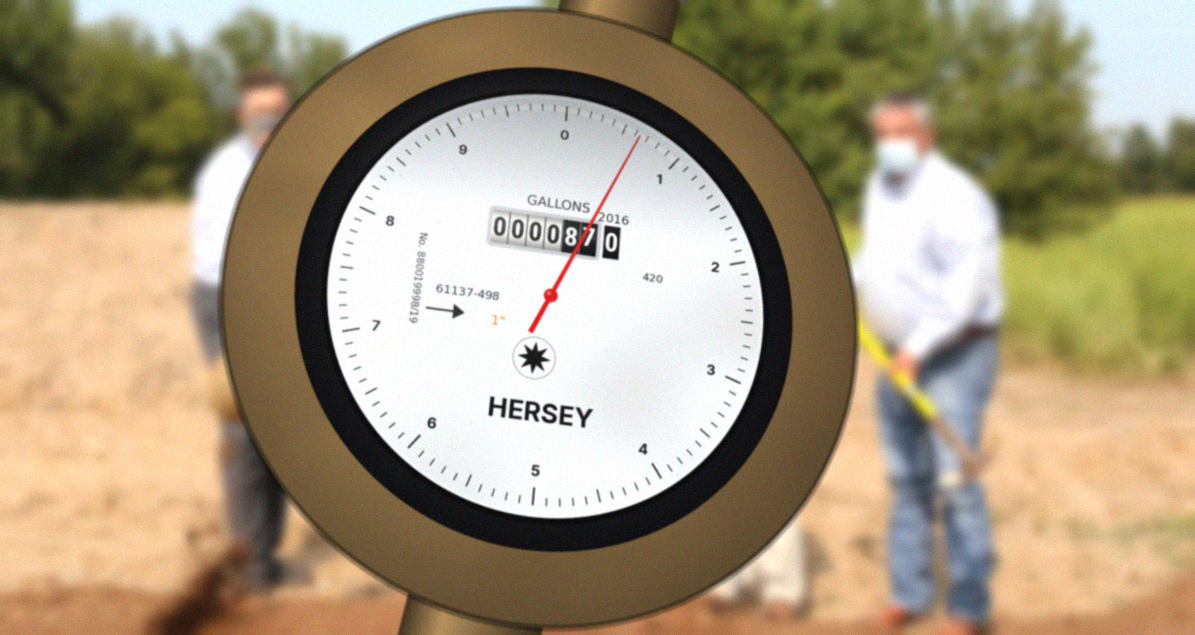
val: {"value": 870.6, "unit": "gal"}
